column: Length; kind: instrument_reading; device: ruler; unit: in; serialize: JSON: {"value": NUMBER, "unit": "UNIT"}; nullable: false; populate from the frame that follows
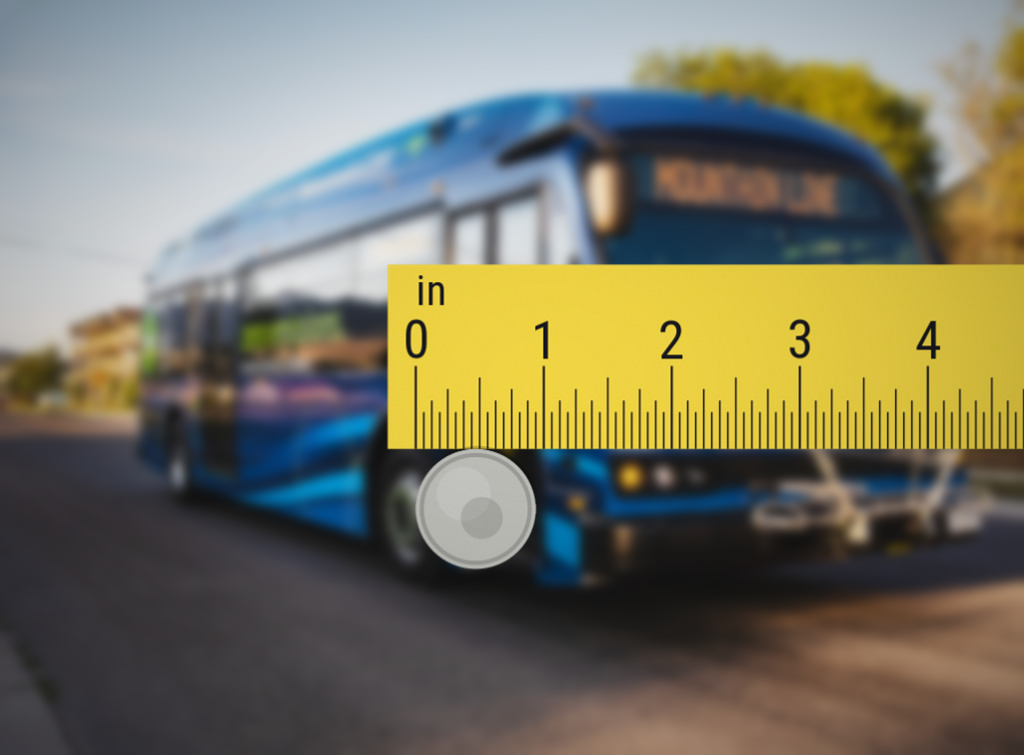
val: {"value": 0.9375, "unit": "in"}
